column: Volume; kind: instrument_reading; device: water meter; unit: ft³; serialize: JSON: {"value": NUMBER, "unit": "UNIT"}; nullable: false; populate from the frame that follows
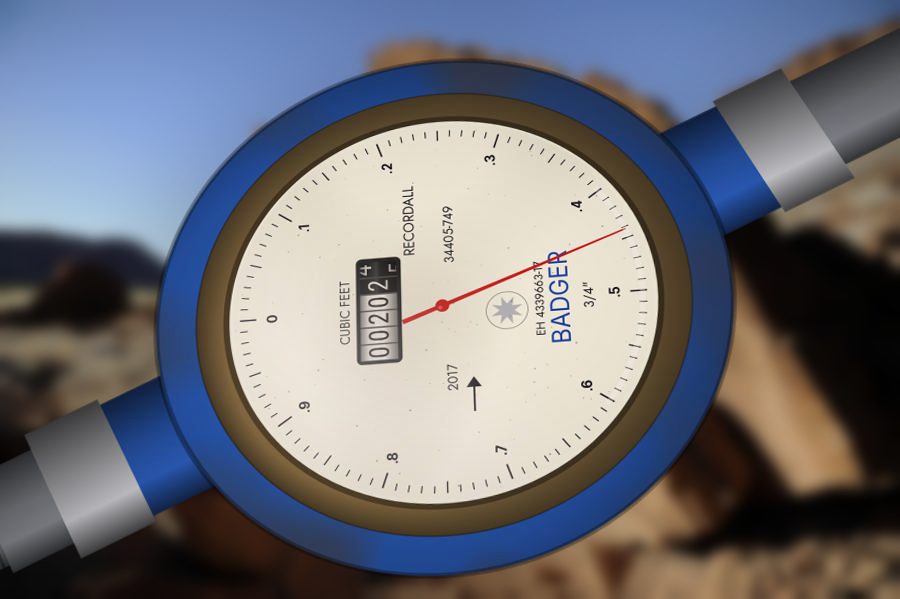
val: {"value": 2024.44, "unit": "ft³"}
